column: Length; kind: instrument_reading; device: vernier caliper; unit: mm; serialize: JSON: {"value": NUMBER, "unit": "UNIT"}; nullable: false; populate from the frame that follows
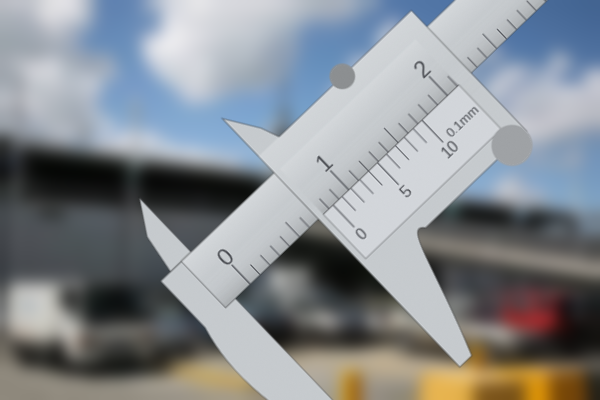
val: {"value": 8.4, "unit": "mm"}
